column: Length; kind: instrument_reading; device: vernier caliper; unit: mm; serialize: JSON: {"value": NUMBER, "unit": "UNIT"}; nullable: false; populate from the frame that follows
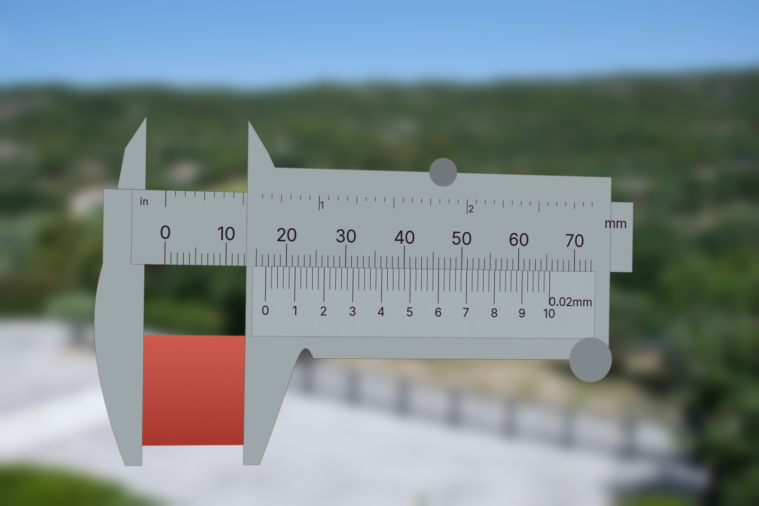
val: {"value": 16.6, "unit": "mm"}
